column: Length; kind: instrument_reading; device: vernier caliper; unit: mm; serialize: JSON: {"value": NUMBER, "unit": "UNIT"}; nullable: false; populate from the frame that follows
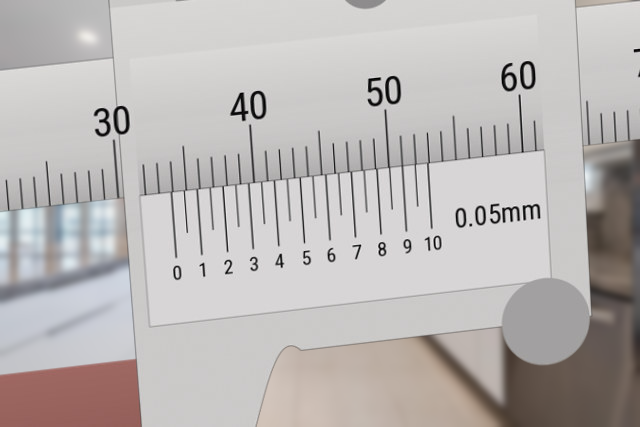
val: {"value": 33.9, "unit": "mm"}
